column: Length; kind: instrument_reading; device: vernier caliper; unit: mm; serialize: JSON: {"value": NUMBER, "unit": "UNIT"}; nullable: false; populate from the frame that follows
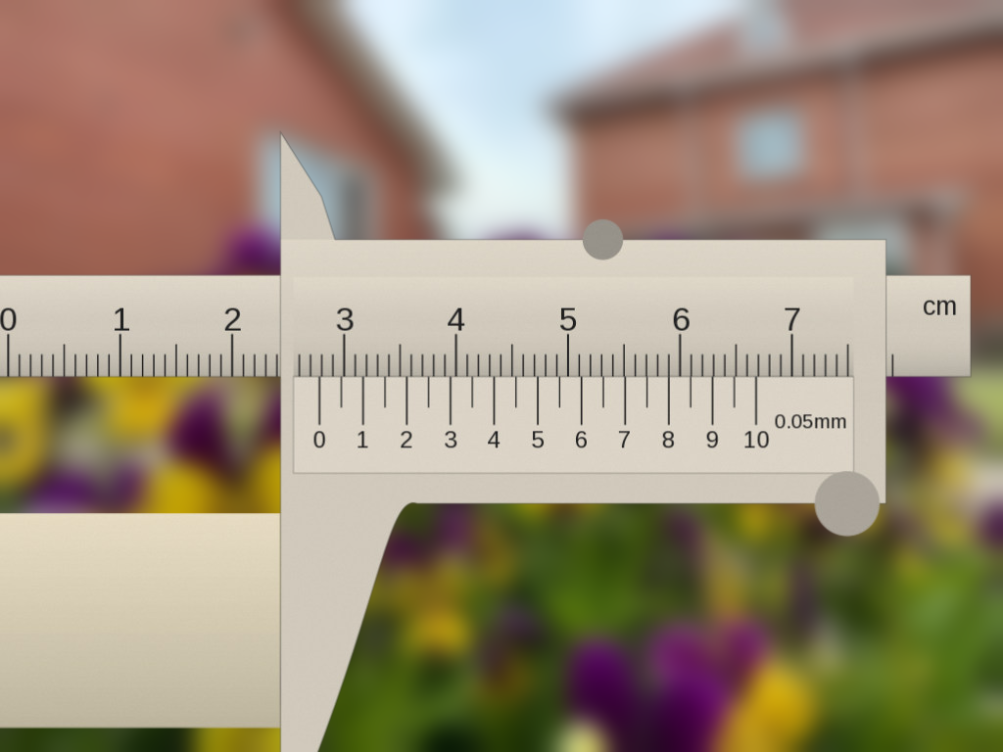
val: {"value": 27.8, "unit": "mm"}
